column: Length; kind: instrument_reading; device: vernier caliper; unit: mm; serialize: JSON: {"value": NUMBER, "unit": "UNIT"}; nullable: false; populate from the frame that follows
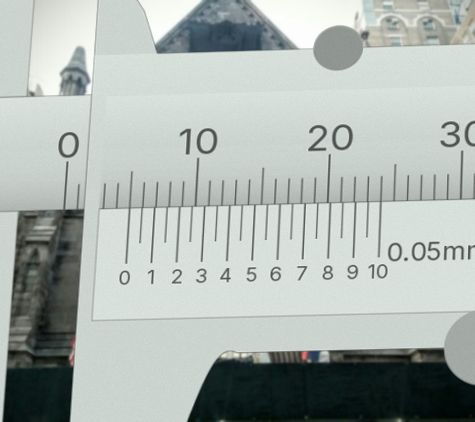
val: {"value": 5.0, "unit": "mm"}
